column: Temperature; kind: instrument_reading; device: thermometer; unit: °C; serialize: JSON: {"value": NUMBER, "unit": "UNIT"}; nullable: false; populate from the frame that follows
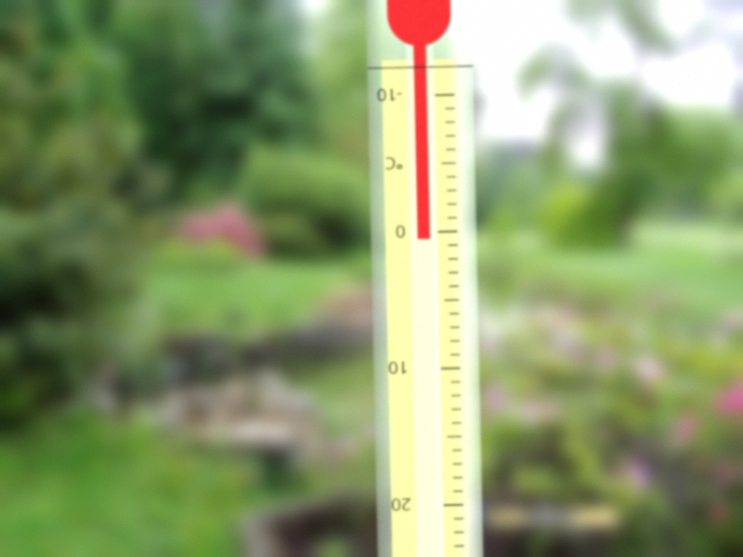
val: {"value": 0.5, "unit": "°C"}
